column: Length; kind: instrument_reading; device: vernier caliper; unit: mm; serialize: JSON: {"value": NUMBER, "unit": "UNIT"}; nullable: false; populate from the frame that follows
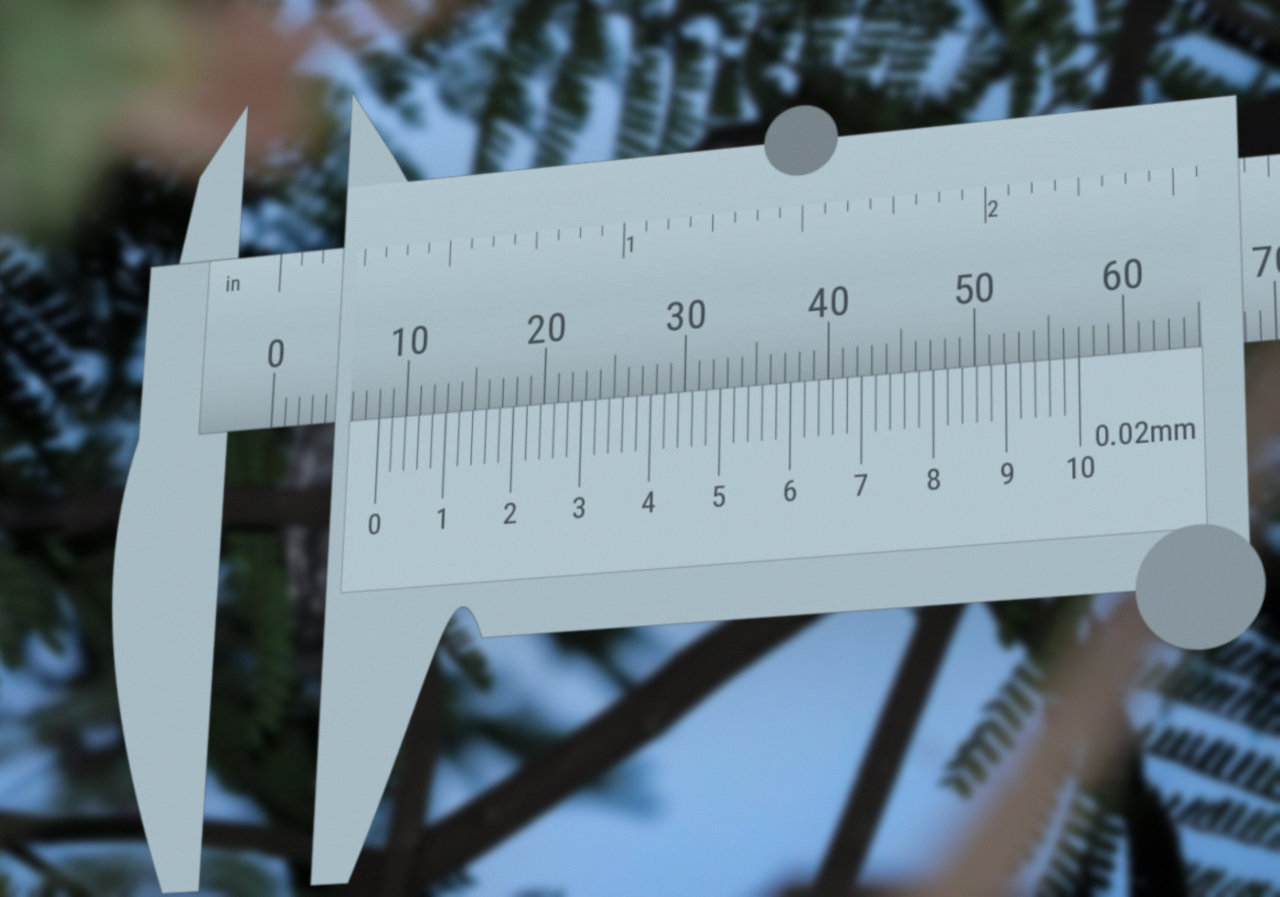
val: {"value": 8.0, "unit": "mm"}
